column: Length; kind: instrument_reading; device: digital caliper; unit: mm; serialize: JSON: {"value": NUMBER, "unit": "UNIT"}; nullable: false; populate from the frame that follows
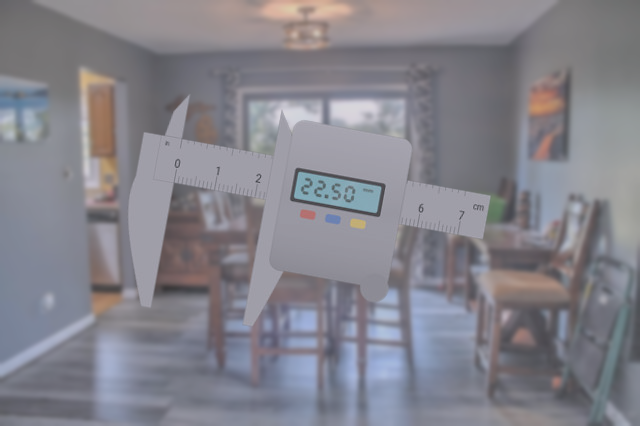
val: {"value": 22.50, "unit": "mm"}
